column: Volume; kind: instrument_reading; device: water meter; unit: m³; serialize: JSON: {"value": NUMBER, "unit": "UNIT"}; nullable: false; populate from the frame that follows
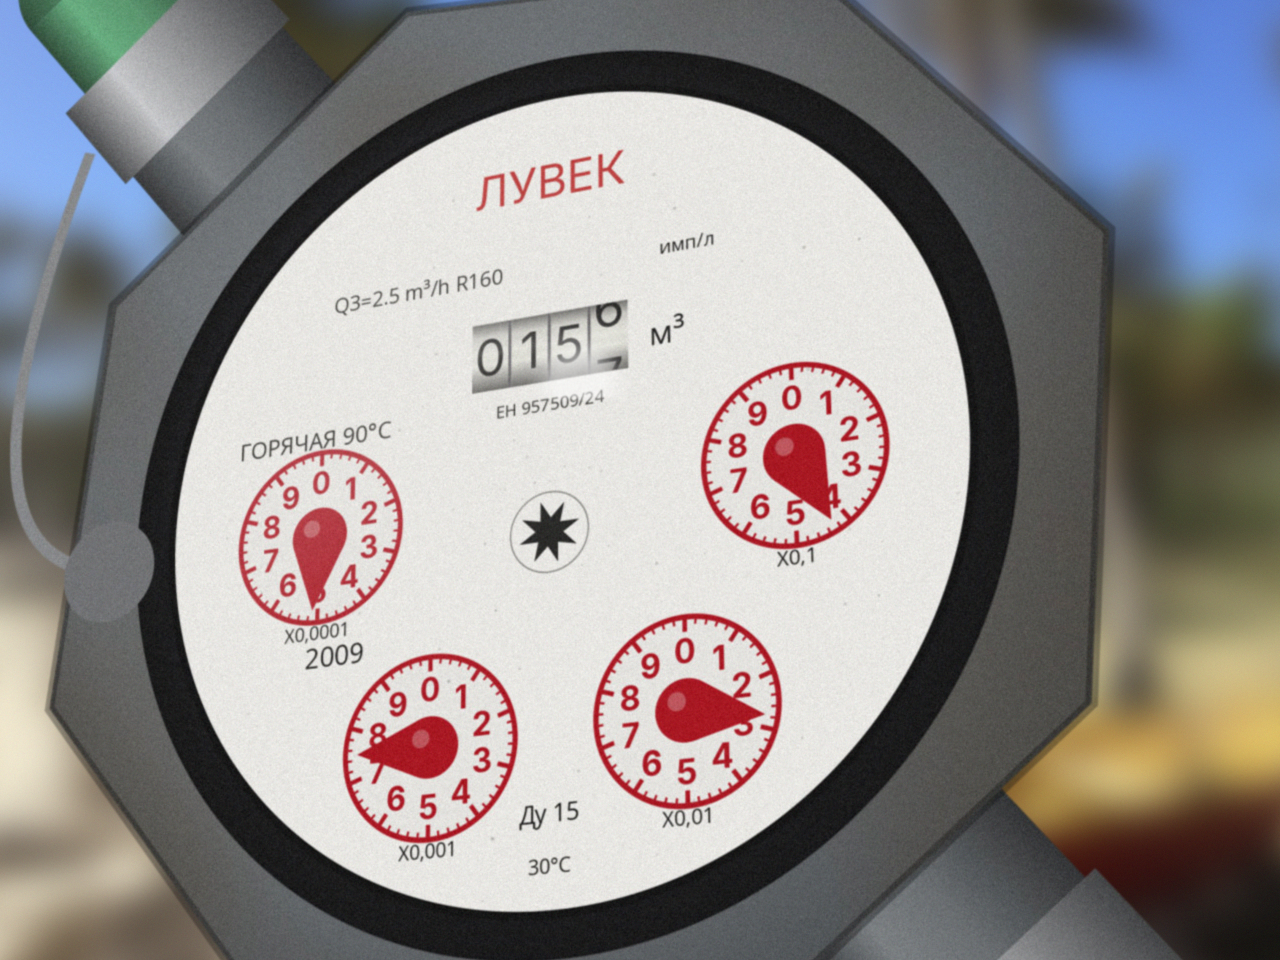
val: {"value": 156.4275, "unit": "m³"}
